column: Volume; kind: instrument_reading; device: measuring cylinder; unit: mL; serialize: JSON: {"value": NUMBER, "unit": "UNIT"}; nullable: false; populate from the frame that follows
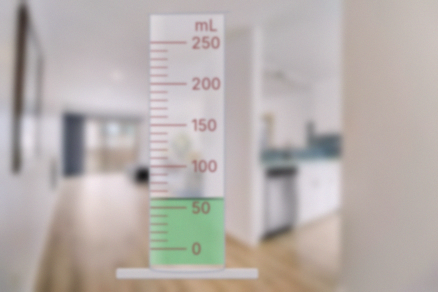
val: {"value": 60, "unit": "mL"}
